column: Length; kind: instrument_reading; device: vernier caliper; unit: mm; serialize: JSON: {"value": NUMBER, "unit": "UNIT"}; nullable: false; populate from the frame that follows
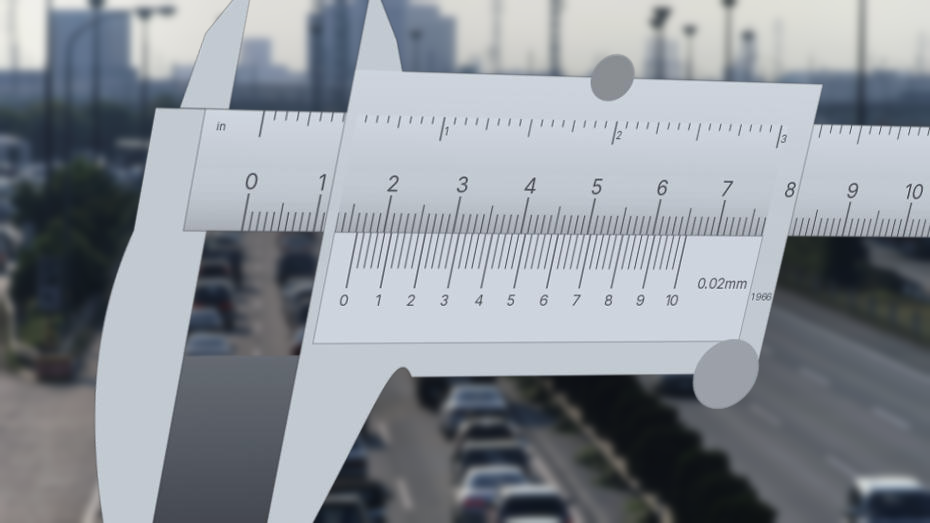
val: {"value": 16.2, "unit": "mm"}
